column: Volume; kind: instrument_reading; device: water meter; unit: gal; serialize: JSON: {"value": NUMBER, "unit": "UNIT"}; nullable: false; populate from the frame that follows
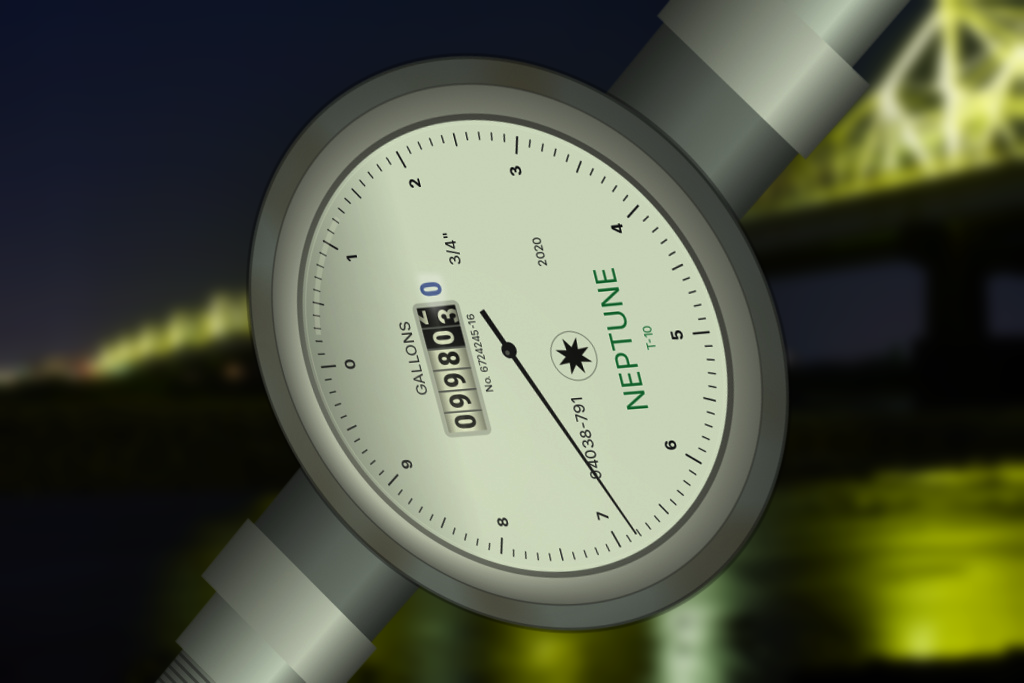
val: {"value": 998026.8, "unit": "gal"}
